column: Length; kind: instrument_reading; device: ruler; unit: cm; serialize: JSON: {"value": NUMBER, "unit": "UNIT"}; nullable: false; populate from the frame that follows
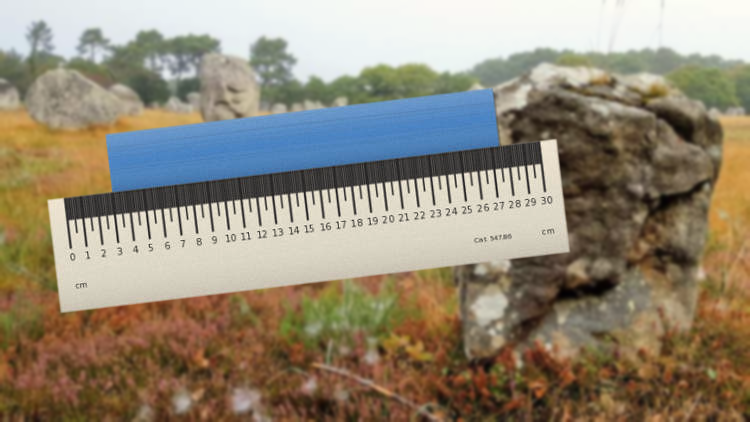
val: {"value": 24.5, "unit": "cm"}
